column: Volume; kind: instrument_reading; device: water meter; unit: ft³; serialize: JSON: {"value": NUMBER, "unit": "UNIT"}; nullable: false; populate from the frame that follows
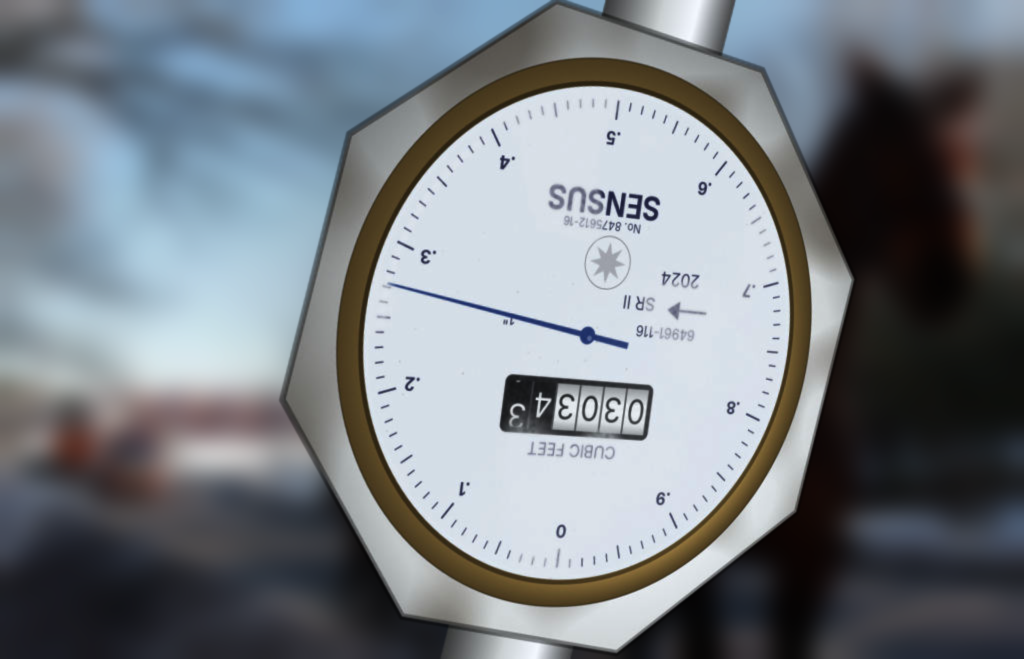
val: {"value": 30343.27, "unit": "ft³"}
